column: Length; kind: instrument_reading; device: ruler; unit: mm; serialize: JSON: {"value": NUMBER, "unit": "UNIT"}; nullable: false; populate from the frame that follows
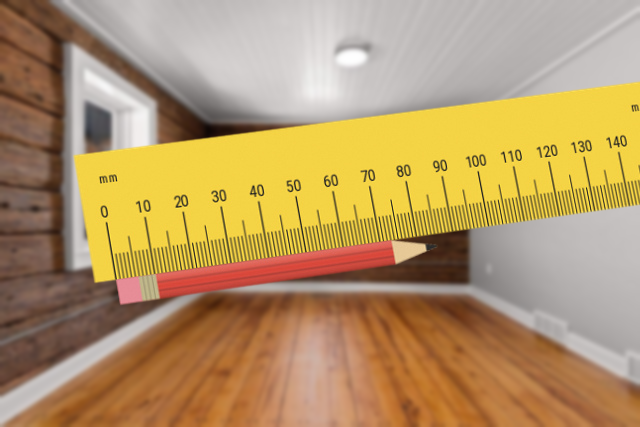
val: {"value": 85, "unit": "mm"}
